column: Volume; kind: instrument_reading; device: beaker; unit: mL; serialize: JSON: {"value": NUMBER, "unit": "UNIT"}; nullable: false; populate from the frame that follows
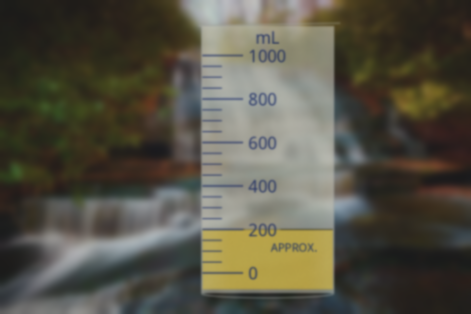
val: {"value": 200, "unit": "mL"}
